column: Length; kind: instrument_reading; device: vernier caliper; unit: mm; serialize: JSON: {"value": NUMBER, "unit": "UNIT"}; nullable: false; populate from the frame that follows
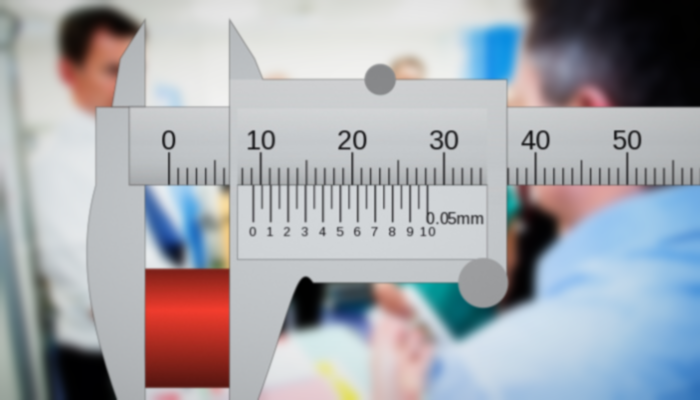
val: {"value": 9.2, "unit": "mm"}
